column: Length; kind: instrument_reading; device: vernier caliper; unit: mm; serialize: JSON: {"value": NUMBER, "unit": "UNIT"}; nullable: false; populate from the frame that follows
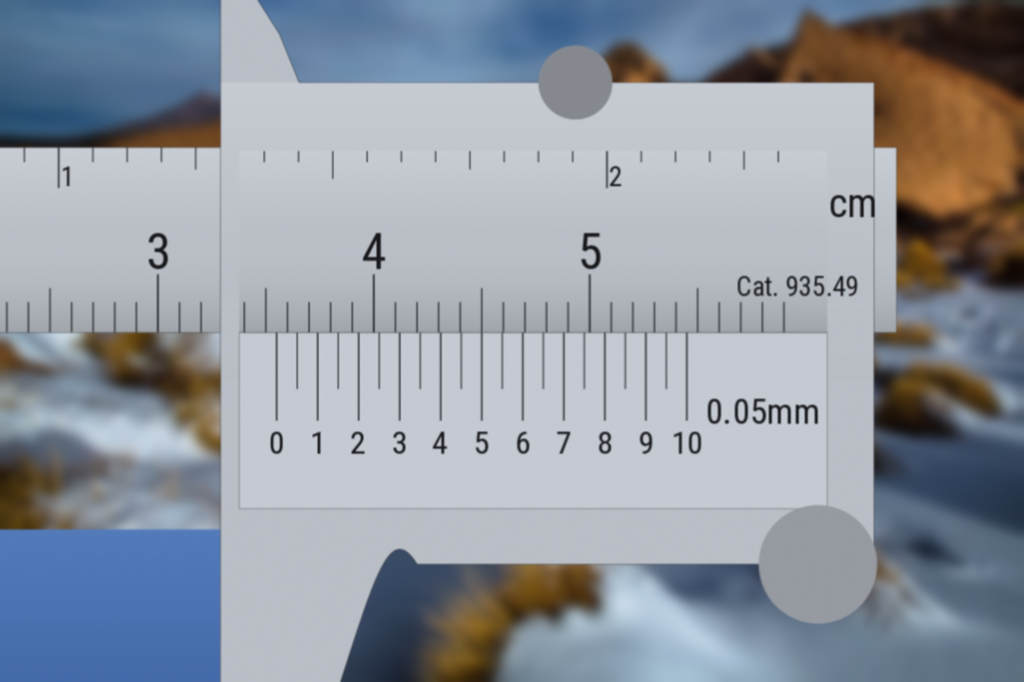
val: {"value": 35.5, "unit": "mm"}
